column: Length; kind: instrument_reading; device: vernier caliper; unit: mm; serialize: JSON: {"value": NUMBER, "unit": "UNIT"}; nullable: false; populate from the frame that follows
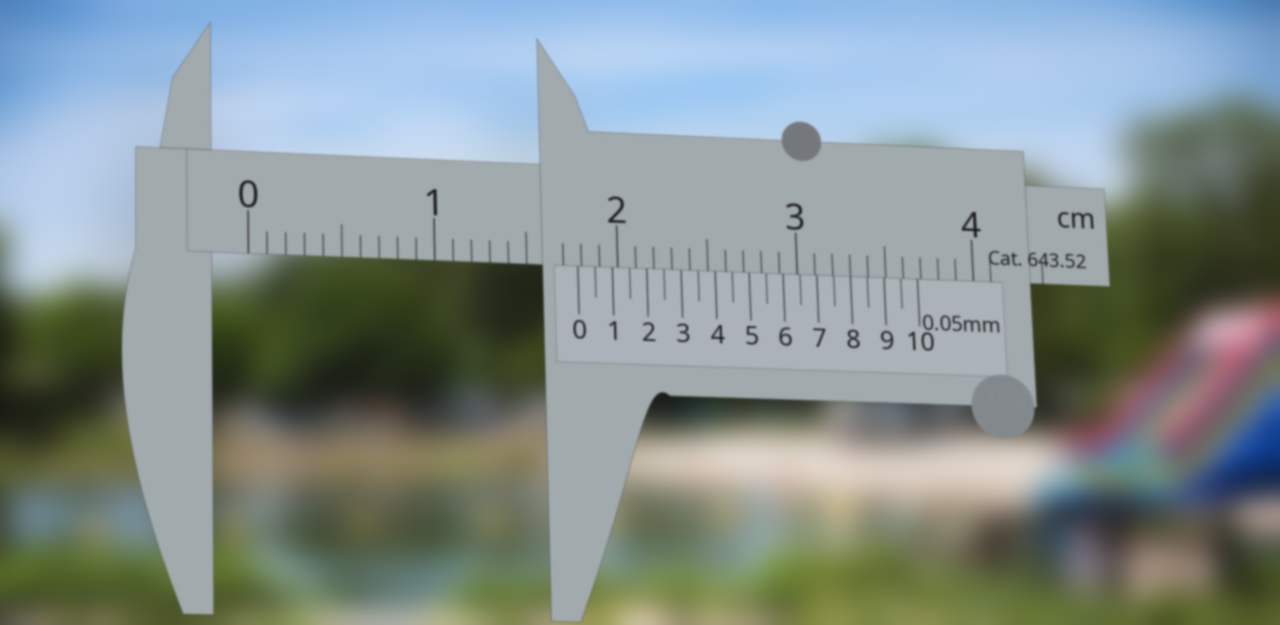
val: {"value": 17.8, "unit": "mm"}
